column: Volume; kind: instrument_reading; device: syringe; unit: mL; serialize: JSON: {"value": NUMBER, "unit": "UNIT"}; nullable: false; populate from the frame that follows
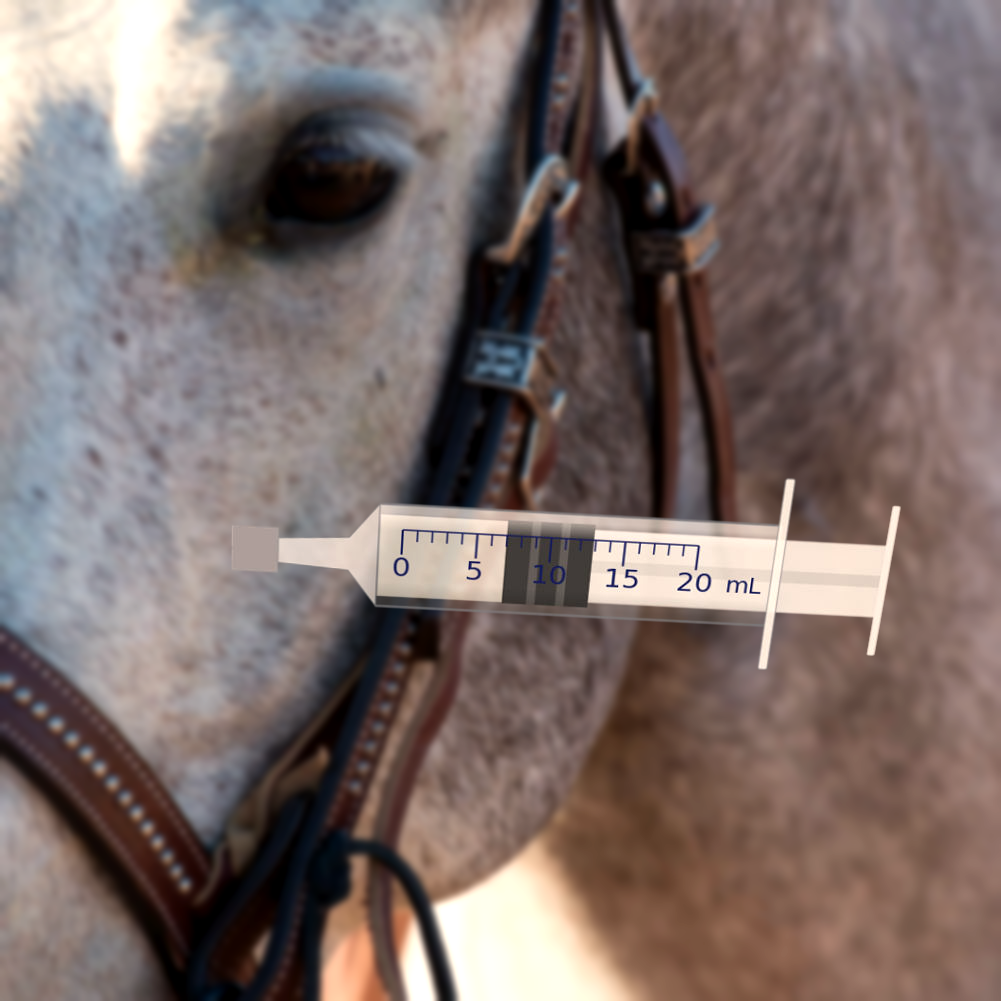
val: {"value": 7, "unit": "mL"}
